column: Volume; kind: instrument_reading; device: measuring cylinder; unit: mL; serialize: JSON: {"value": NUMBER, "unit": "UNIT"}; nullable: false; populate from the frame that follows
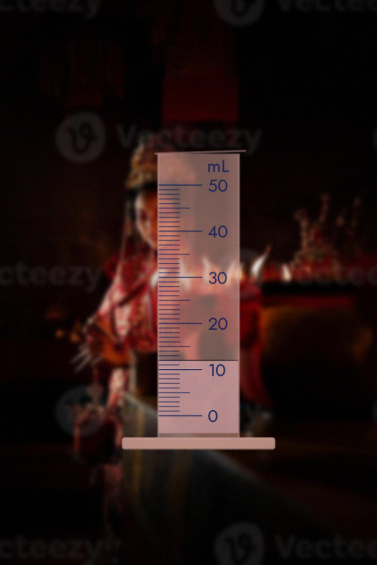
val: {"value": 12, "unit": "mL"}
